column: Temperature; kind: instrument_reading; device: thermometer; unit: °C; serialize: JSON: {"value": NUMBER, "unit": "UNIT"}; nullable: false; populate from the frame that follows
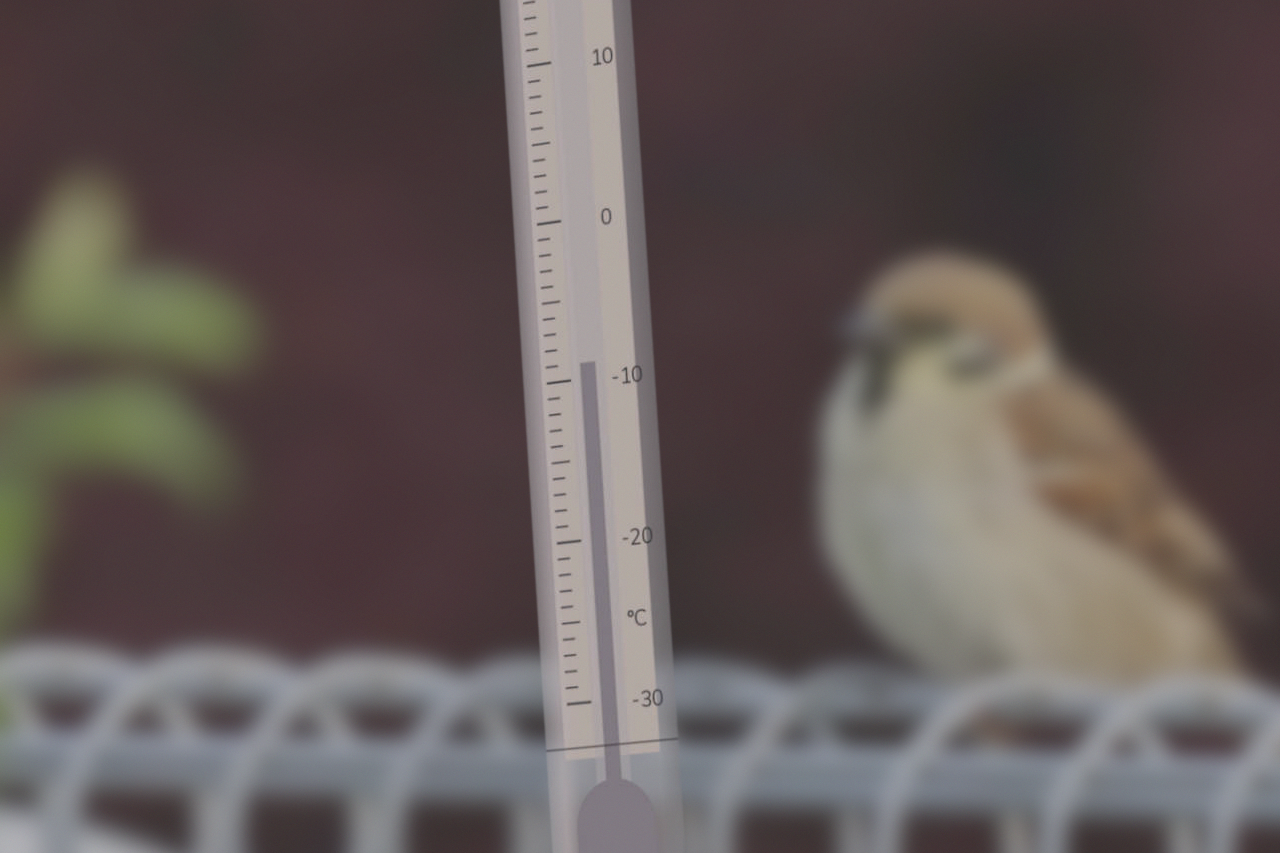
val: {"value": -9, "unit": "°C"}
